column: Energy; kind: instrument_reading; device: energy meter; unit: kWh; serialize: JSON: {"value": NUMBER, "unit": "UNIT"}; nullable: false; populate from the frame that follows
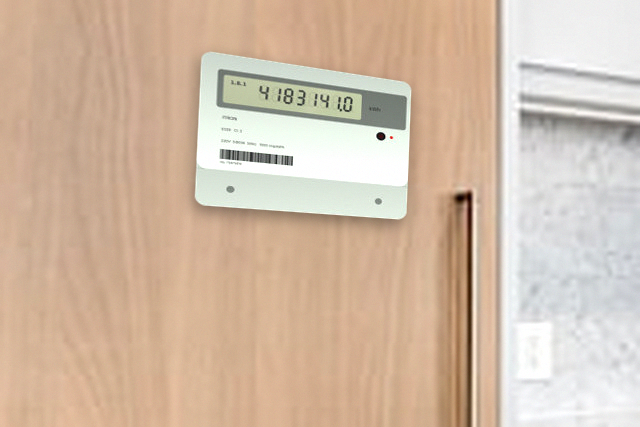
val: {"value": 4183141.0, "unit": "kWh"}
